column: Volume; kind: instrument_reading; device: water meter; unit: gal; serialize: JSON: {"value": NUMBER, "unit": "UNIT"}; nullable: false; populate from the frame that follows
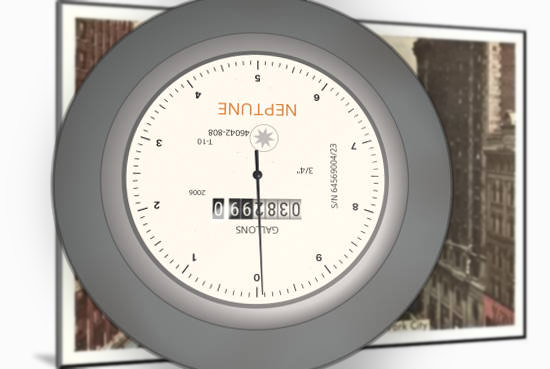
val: {"value": 382989.9, "unit": "gal"}
